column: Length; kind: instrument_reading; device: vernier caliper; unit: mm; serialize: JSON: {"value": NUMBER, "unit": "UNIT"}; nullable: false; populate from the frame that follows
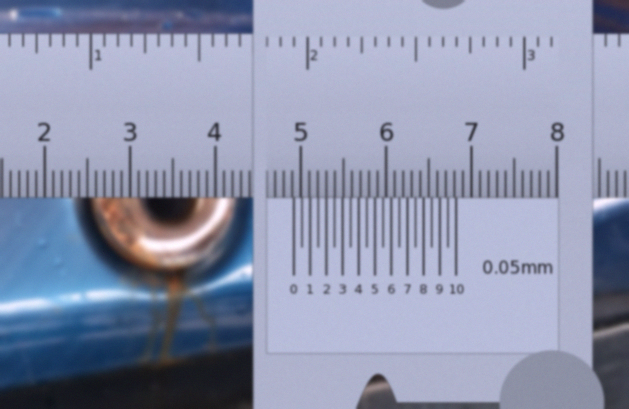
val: {"value": 49.2, "unit": "mm"}
